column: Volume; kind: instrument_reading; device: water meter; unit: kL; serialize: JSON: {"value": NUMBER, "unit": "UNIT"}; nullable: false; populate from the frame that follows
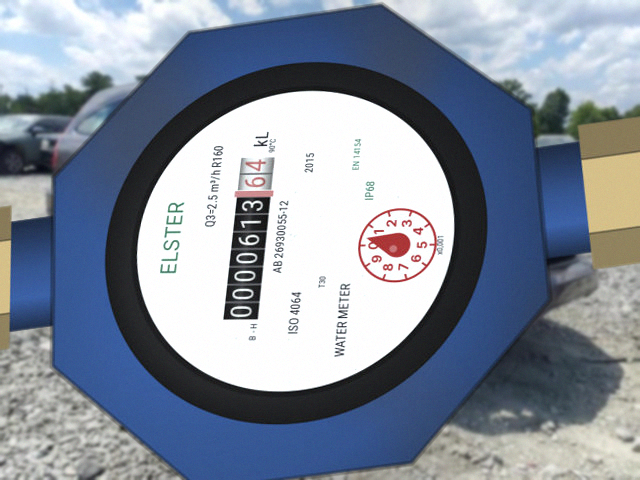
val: {"value": 613.640, "unit": "kL"}
